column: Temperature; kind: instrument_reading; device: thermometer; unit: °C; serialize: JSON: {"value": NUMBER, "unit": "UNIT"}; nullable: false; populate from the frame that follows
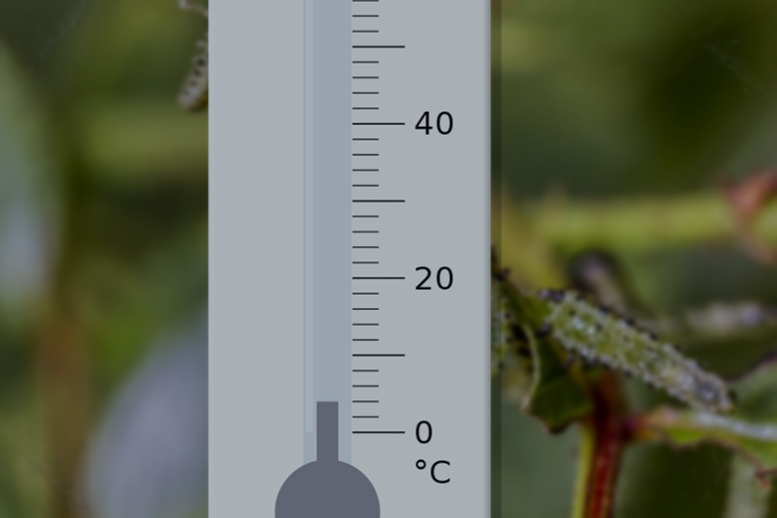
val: {"value": 4, "unit": "°C"}
